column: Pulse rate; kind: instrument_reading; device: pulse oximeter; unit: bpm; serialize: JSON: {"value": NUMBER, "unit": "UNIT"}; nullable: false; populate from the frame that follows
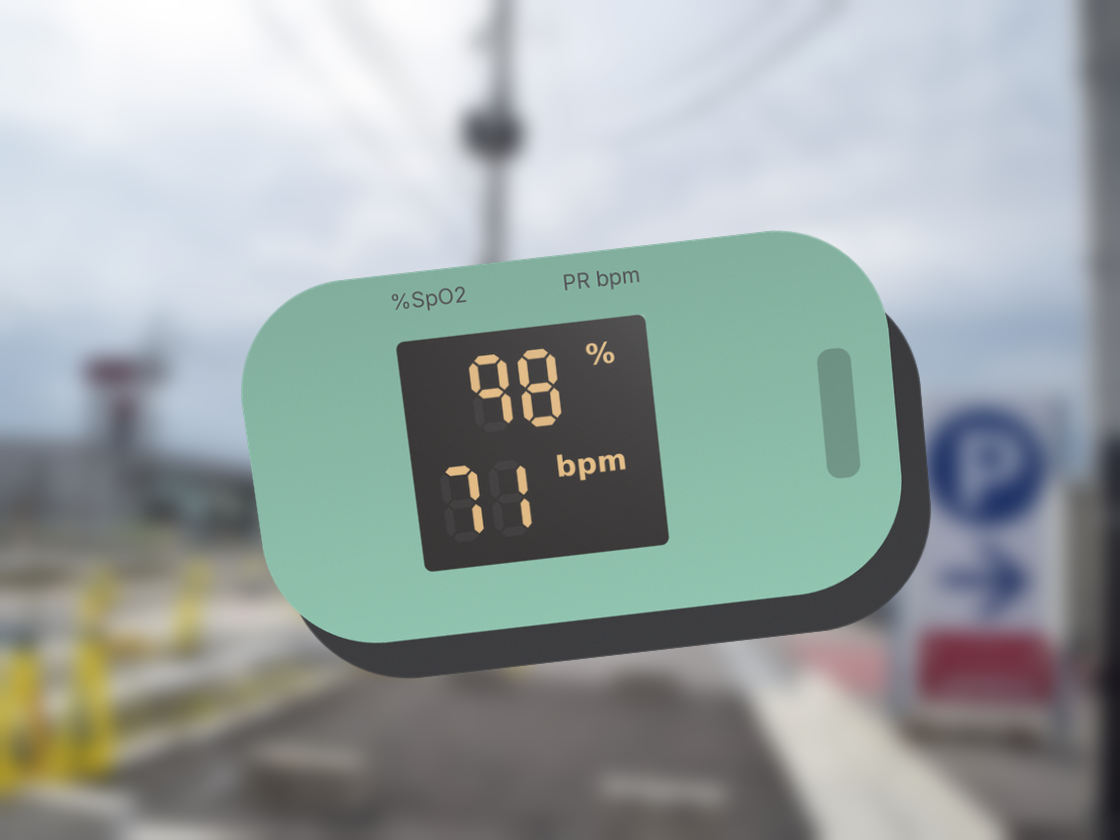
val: {"value": 71, "unit": "bpm"}
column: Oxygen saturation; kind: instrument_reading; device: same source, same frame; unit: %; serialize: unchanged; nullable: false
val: {"value": 98, "unit": "%"}
